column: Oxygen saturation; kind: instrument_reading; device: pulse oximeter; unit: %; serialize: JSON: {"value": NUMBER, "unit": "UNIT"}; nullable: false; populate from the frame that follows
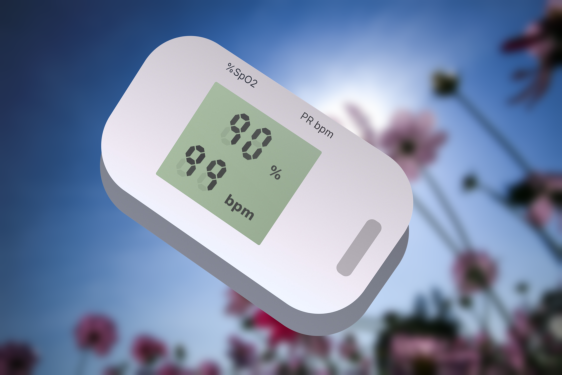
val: {"value": 90, "unit": "%"}
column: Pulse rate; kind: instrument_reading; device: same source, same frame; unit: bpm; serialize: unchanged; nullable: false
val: {"value": 99, "unit": "bpm"}
